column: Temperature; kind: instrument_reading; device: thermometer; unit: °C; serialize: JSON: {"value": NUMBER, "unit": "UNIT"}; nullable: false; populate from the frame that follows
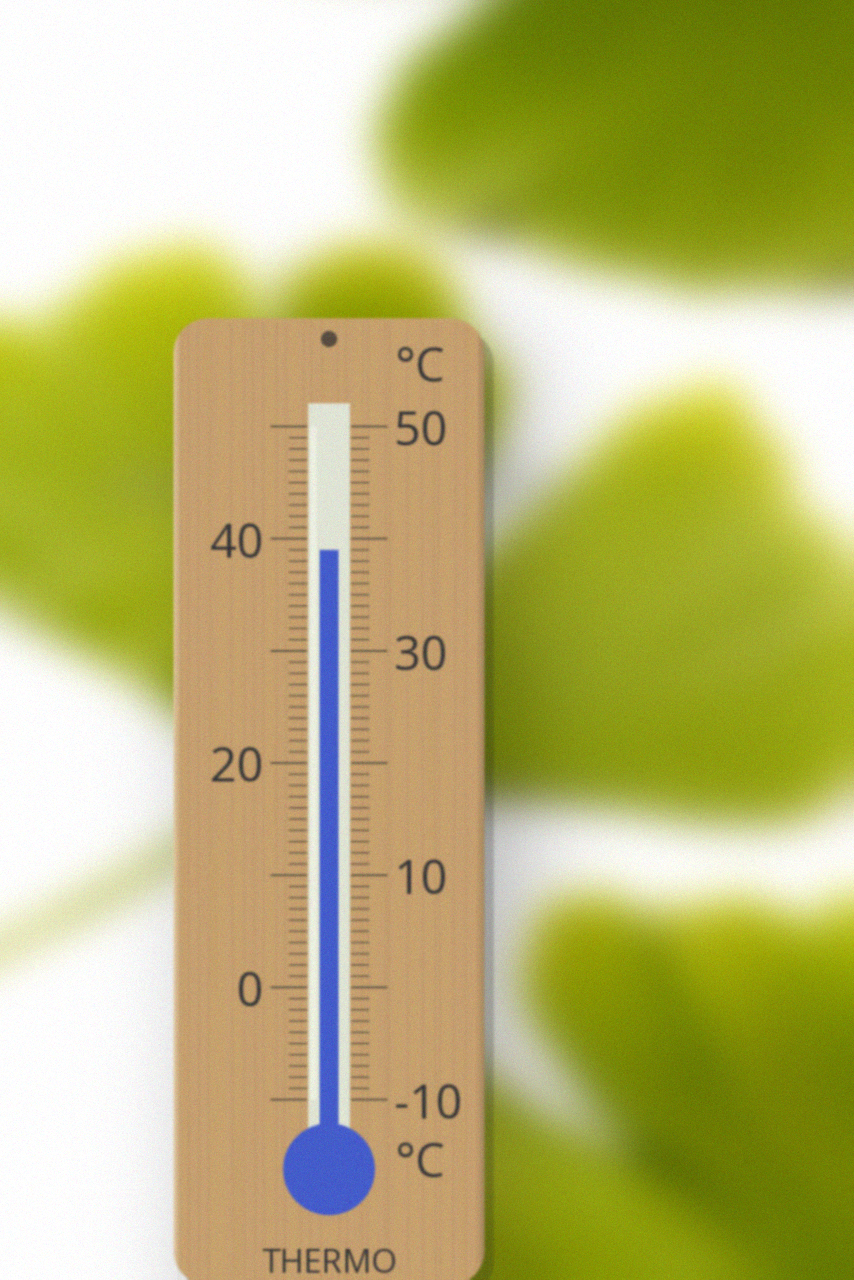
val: {"value": 39, "unit": "°C"}
